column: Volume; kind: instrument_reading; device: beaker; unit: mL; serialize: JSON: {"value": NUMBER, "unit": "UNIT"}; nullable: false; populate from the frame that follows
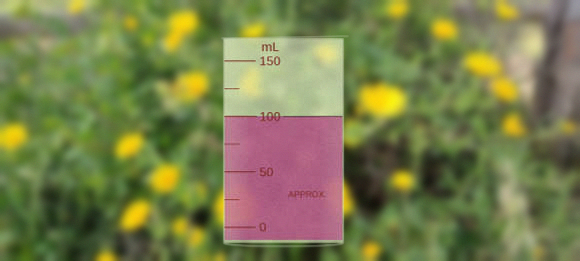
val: {"value": 100, "unit": "mL"}
